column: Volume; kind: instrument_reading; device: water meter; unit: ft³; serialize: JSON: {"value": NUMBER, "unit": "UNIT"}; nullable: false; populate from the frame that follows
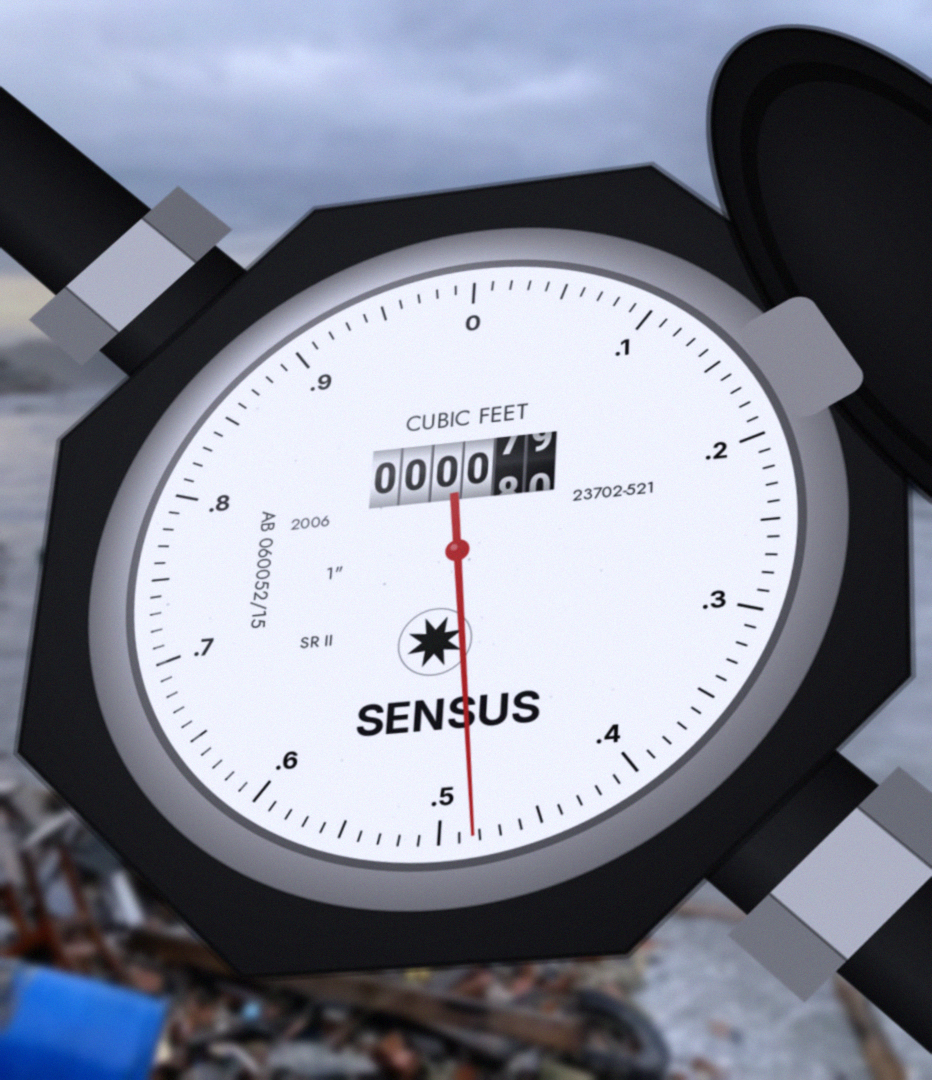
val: {"value": 79.48, "unit": "ft³"}
